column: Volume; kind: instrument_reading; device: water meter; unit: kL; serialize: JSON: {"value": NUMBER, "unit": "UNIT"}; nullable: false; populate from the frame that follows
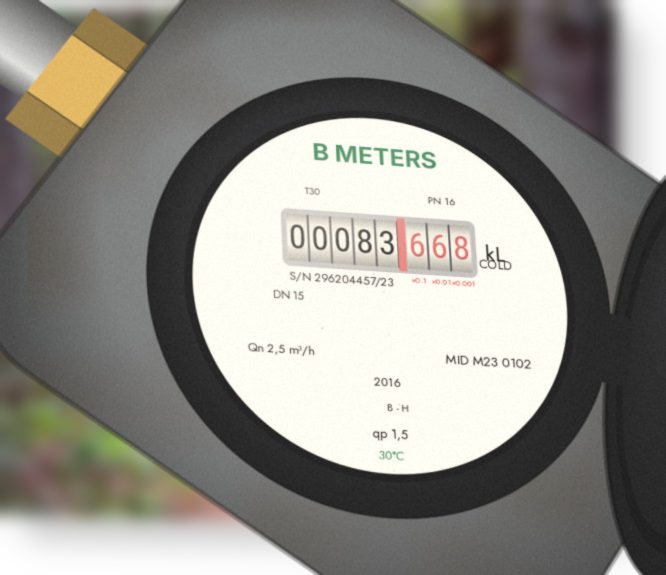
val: {"value": 83.668, "unit": "kL"}
